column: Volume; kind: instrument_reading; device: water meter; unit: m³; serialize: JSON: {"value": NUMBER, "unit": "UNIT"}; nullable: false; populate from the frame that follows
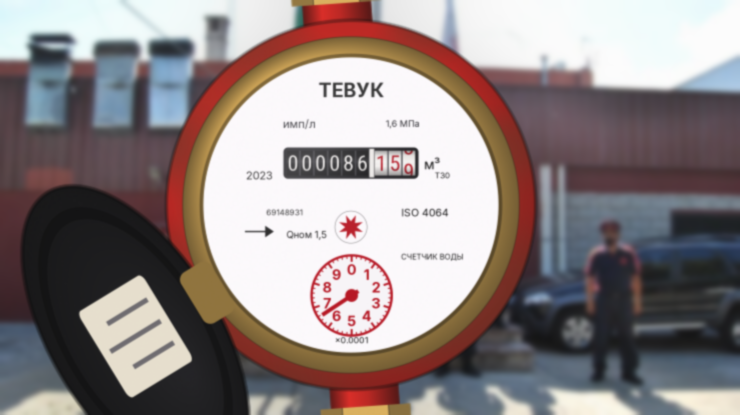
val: {"value": 86.1586, "unit": "m³"}
